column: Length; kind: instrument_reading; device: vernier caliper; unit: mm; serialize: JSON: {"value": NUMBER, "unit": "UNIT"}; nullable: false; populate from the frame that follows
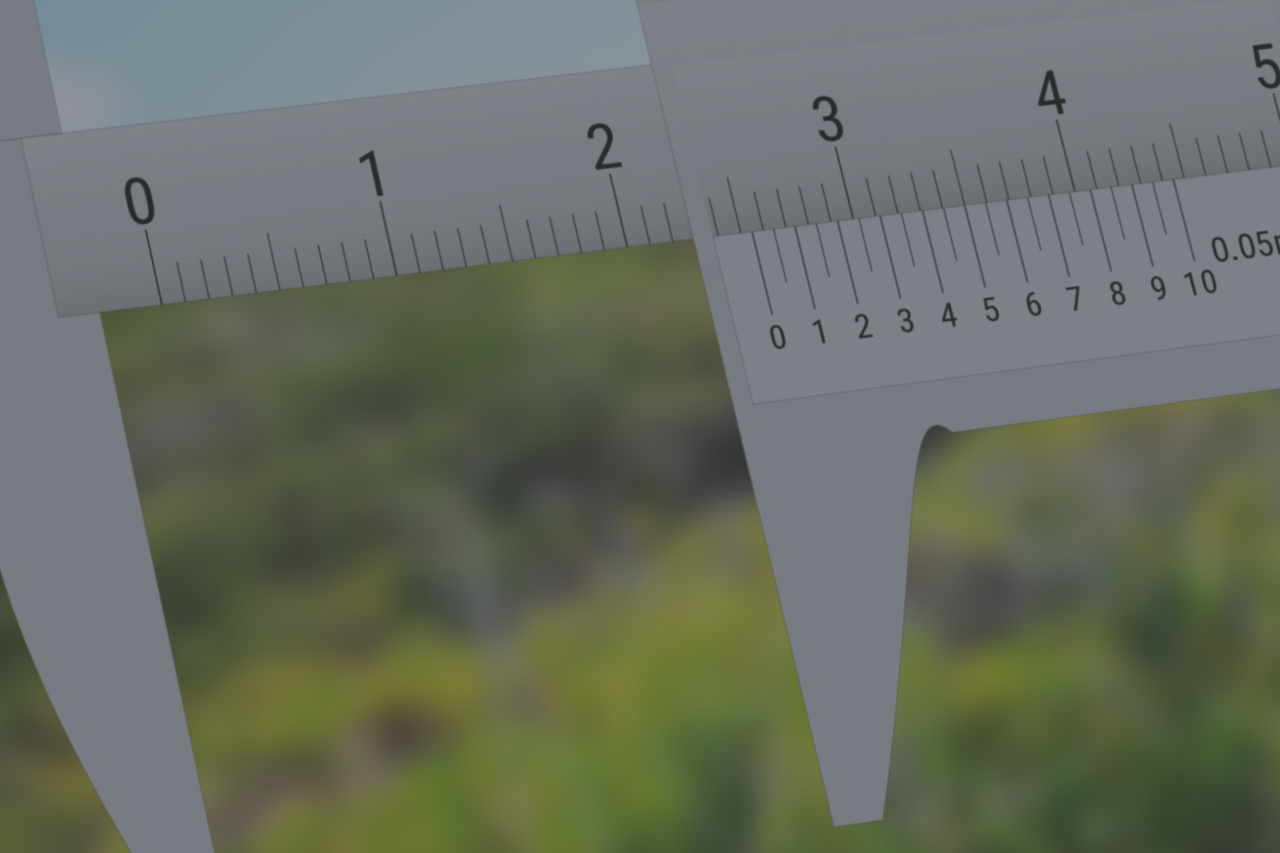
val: {"value": 25.5, "unit": "mm"}
